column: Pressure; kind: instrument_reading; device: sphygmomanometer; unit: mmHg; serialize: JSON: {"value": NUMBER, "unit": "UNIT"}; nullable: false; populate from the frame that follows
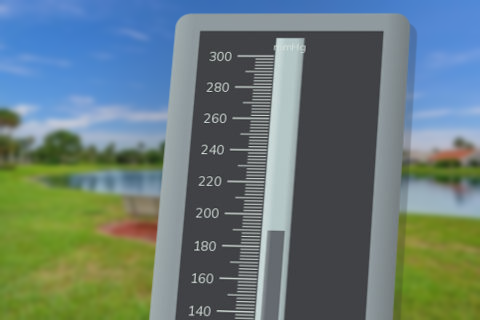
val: {"value": 190, "unit": "mmHg"}
